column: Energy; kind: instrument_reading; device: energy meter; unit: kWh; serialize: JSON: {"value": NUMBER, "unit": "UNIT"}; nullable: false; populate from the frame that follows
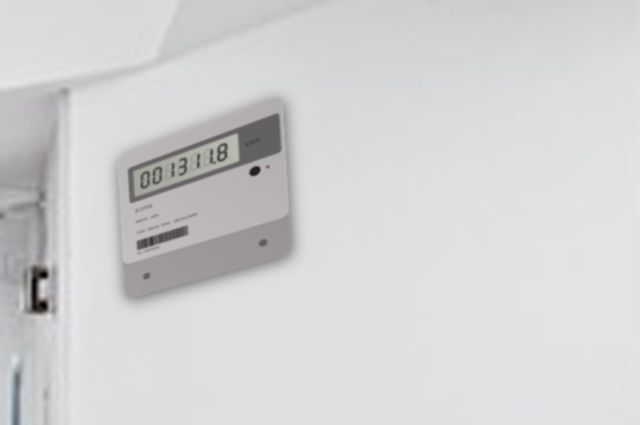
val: {"value": 1311.8, "unit": "kWh"}
